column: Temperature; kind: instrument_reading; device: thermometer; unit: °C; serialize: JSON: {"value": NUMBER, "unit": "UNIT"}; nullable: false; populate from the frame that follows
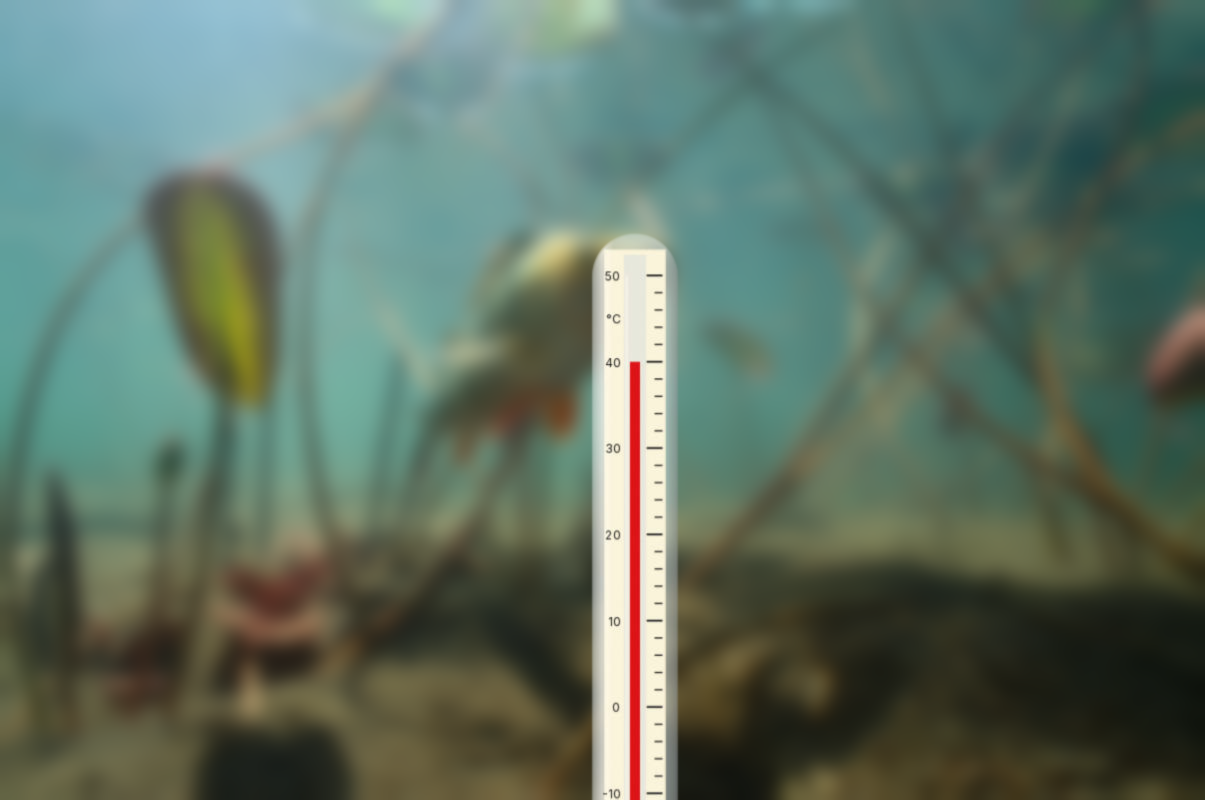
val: {"value": 40, "unit": "°C"}
